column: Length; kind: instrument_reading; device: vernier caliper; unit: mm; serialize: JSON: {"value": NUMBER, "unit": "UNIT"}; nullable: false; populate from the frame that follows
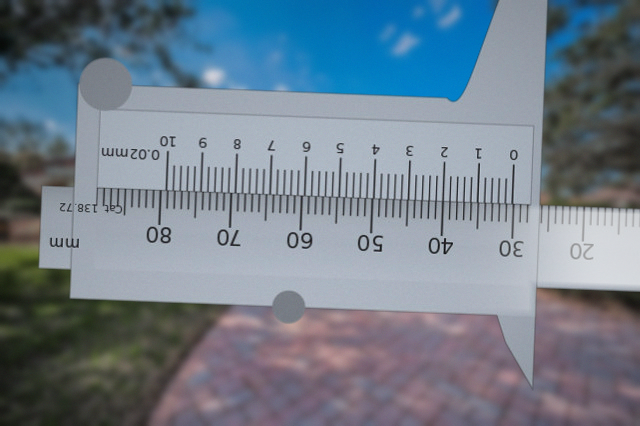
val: {"value": 30.2, "unit": "mm"}
